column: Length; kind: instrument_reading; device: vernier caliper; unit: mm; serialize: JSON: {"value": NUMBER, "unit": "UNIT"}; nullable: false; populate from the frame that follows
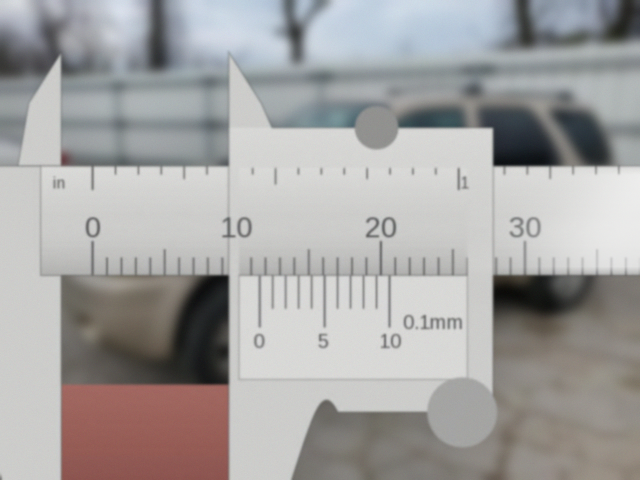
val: {"value": 11.6, "unit": "mm"}
